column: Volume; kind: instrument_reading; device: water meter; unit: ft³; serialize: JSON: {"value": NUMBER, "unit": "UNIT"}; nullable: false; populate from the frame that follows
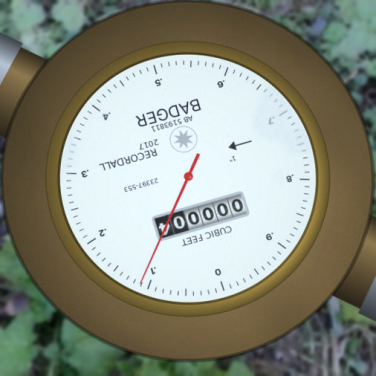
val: {"value": 4.11, "unit": "ft³"}
